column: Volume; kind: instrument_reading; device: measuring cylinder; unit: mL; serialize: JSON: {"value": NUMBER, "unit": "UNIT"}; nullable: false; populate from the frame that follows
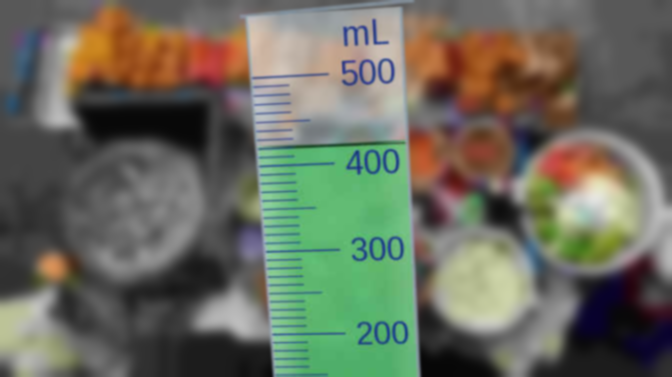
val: {"value": 420, "unit": "mL"}
